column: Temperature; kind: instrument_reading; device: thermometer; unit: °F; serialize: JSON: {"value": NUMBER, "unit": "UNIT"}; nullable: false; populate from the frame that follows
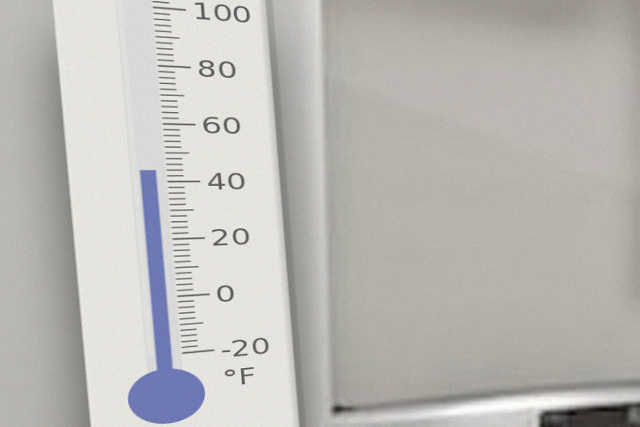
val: {"value": 44, "unit": "°F"}
